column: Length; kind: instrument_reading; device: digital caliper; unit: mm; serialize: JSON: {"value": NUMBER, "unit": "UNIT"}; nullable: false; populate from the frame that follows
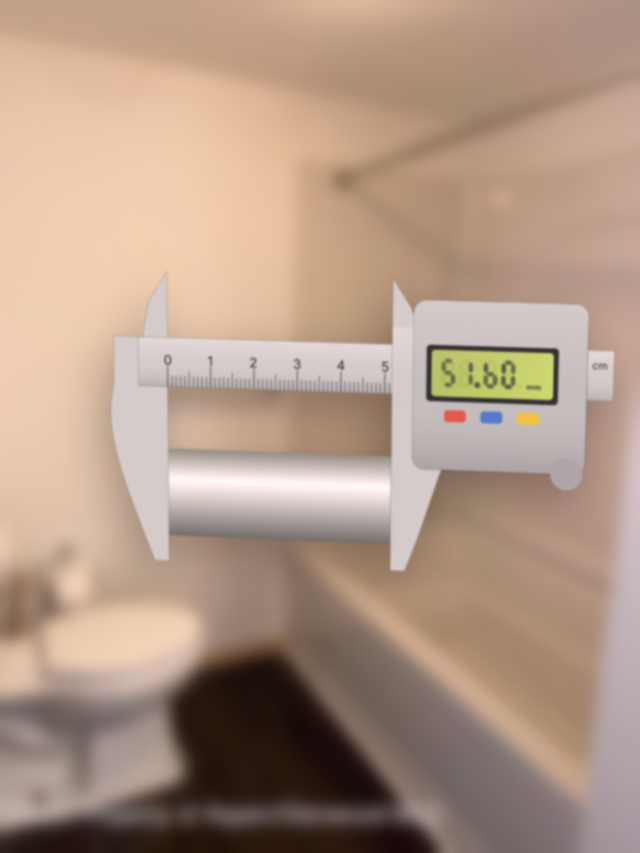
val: {"value": 51.60, "unit": "mm"}
